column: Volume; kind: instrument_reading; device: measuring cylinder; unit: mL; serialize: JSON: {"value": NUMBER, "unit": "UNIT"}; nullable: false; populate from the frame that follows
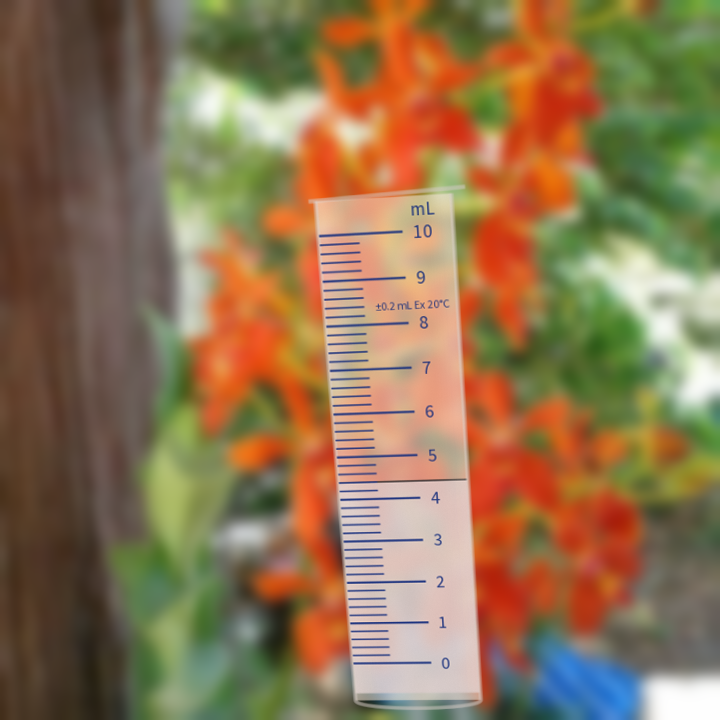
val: {"value": 4.4, "unit": "mL"}
